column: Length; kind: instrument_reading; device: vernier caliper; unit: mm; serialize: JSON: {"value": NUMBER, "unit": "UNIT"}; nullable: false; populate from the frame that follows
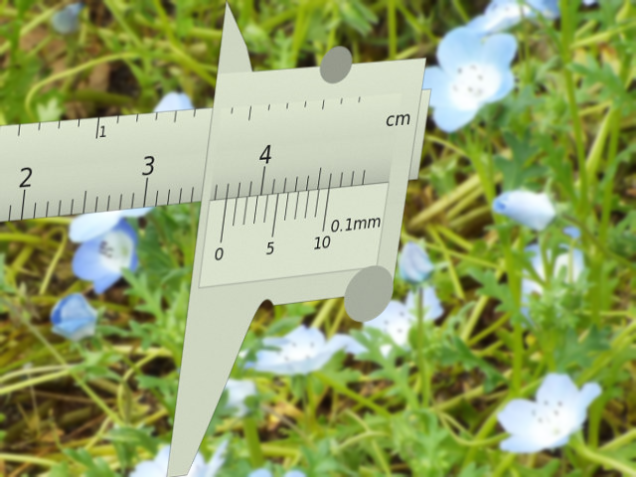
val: {"value": 37.0, "unit": "mm"}
